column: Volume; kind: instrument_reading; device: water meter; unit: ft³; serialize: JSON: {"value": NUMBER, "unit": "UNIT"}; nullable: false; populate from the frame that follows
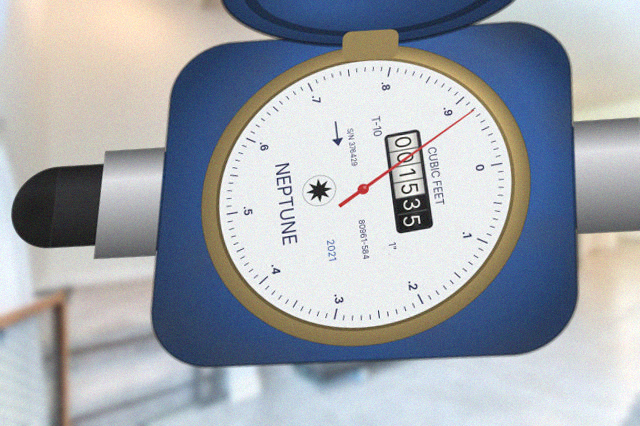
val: {"value": 1534.92, "unit": "ft³"}
